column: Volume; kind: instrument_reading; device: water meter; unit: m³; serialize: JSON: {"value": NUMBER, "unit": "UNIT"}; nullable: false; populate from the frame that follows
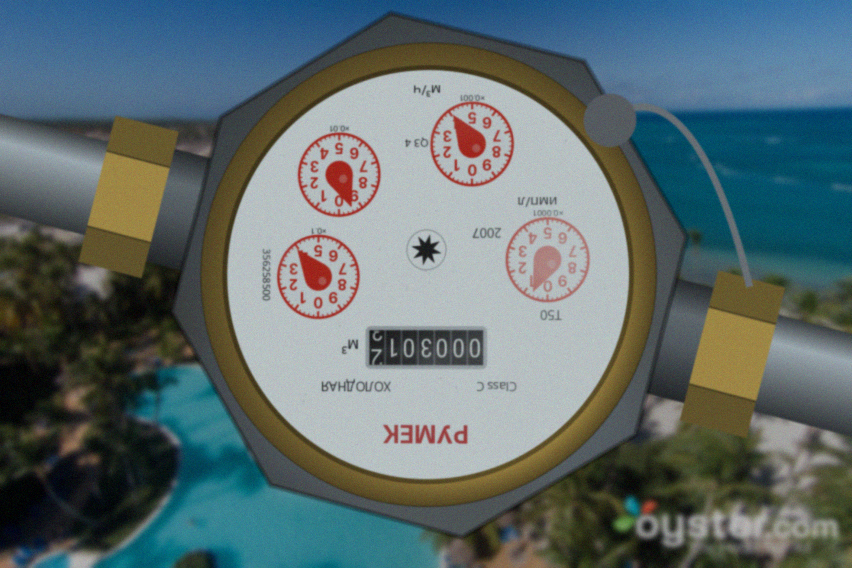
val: {"value": 3012.3940, "unit": "m³"}
